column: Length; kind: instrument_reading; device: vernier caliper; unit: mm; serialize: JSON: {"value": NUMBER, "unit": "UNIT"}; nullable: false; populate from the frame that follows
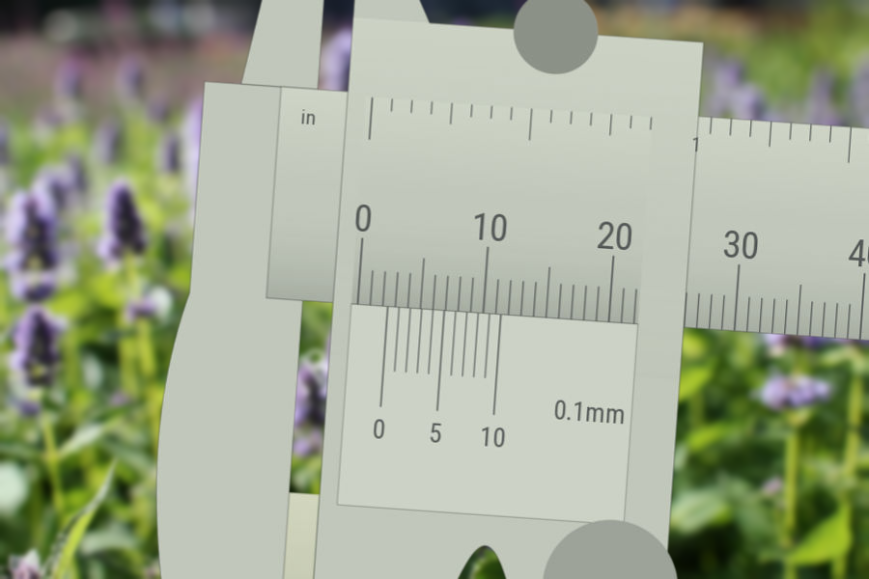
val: {"value": 2.4, "unit": "mm"}
